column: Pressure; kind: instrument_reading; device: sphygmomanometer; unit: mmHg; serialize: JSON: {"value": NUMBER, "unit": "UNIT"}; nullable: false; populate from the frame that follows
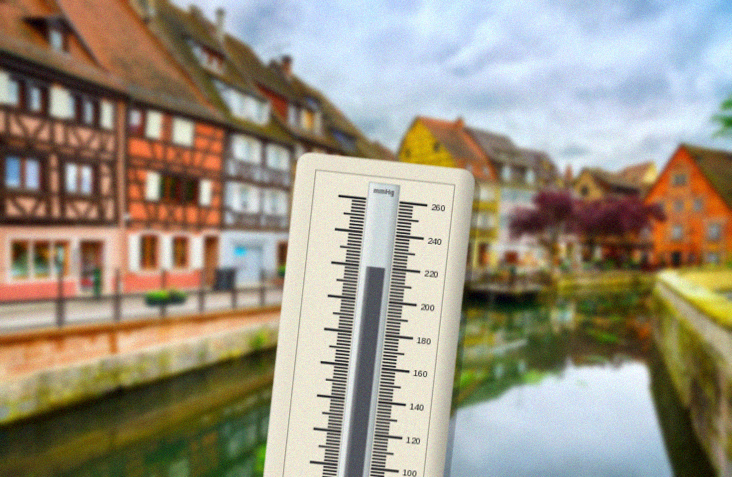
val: {"value": 220, "unit": "mmHg"}
